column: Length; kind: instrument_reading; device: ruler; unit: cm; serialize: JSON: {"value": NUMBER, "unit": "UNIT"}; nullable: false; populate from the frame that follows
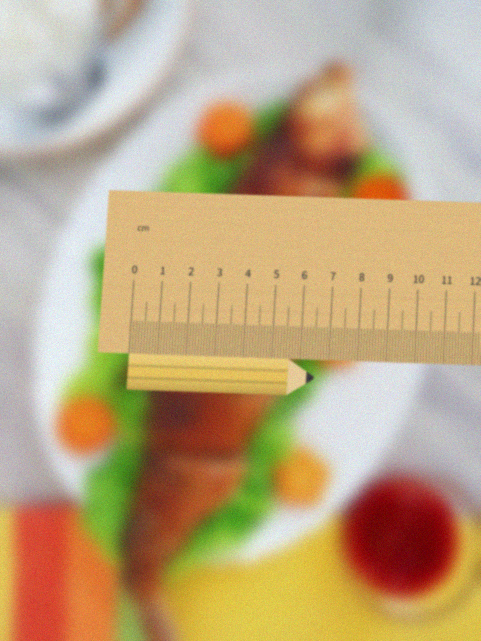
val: {"value": 6.5, "unit": "cm"}
